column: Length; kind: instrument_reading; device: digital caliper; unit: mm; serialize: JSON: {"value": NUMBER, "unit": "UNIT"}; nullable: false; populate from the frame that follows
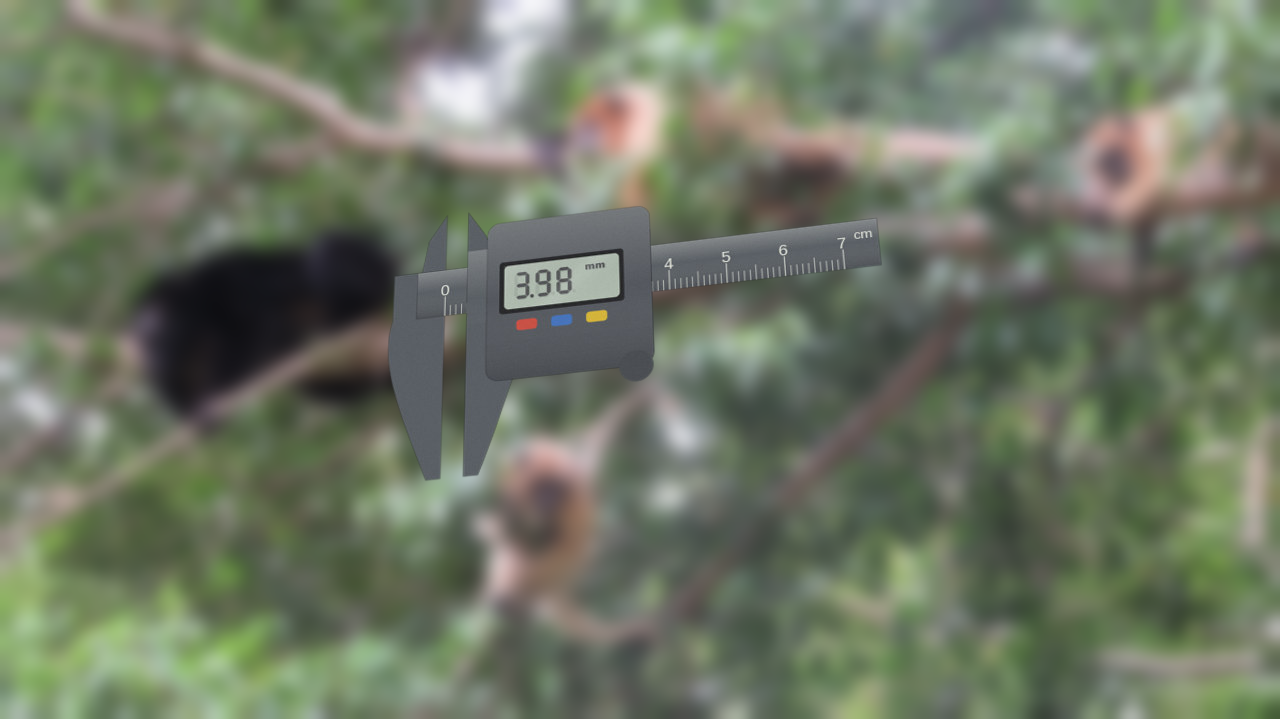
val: {"value": 3.98, "unit": "mm"}
